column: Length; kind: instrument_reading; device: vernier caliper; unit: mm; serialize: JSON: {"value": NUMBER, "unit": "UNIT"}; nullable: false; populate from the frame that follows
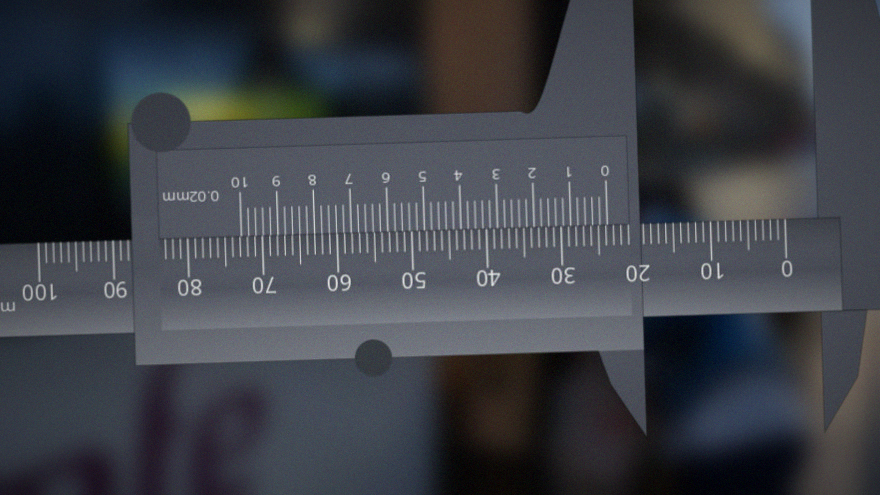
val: {"value": 23.8, "unit": "mm"}
